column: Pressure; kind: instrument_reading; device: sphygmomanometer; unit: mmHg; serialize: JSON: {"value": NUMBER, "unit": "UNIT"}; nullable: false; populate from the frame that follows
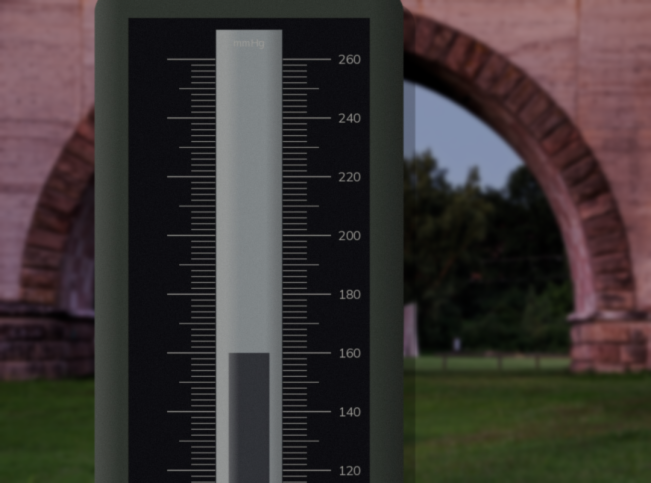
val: {"value": 160, "unit": "mmHg"}
